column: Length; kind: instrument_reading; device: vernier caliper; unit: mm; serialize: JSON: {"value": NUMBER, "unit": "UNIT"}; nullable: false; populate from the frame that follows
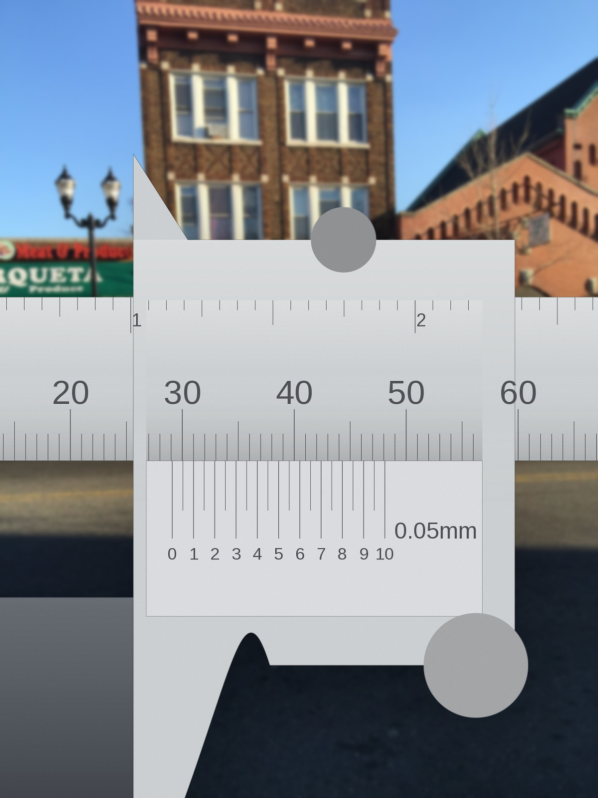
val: {"value": 29.1, "unit": "mm"}
